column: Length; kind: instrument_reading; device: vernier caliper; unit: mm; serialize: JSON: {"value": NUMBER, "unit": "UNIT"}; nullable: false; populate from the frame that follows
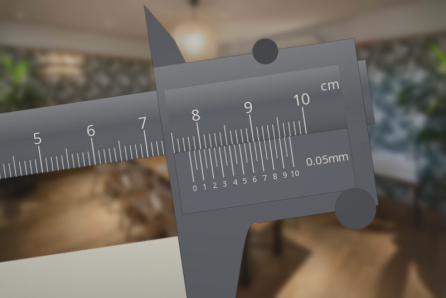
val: {"value": 77.8, "unit": "mm"}
